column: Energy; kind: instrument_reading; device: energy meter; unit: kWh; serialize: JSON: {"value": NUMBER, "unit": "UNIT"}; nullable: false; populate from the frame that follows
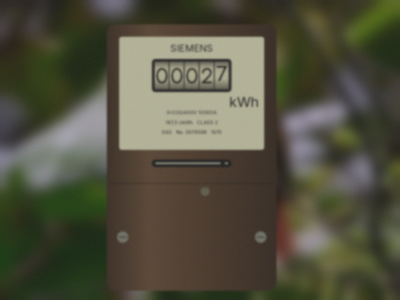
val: {"value": 27, "unit": "kWh"}
